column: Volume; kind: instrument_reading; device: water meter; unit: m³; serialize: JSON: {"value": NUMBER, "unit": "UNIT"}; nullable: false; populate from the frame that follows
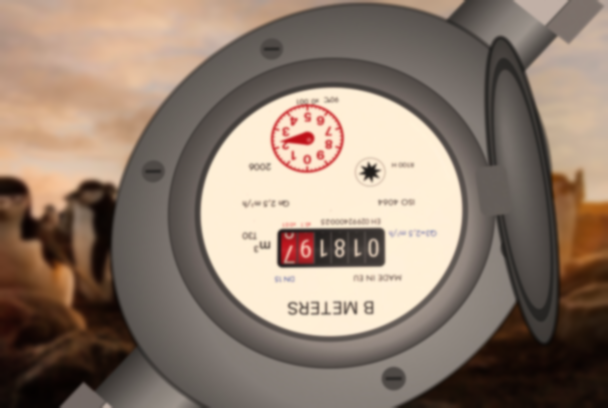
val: {"value": 181.972, "unit": "m³"}
